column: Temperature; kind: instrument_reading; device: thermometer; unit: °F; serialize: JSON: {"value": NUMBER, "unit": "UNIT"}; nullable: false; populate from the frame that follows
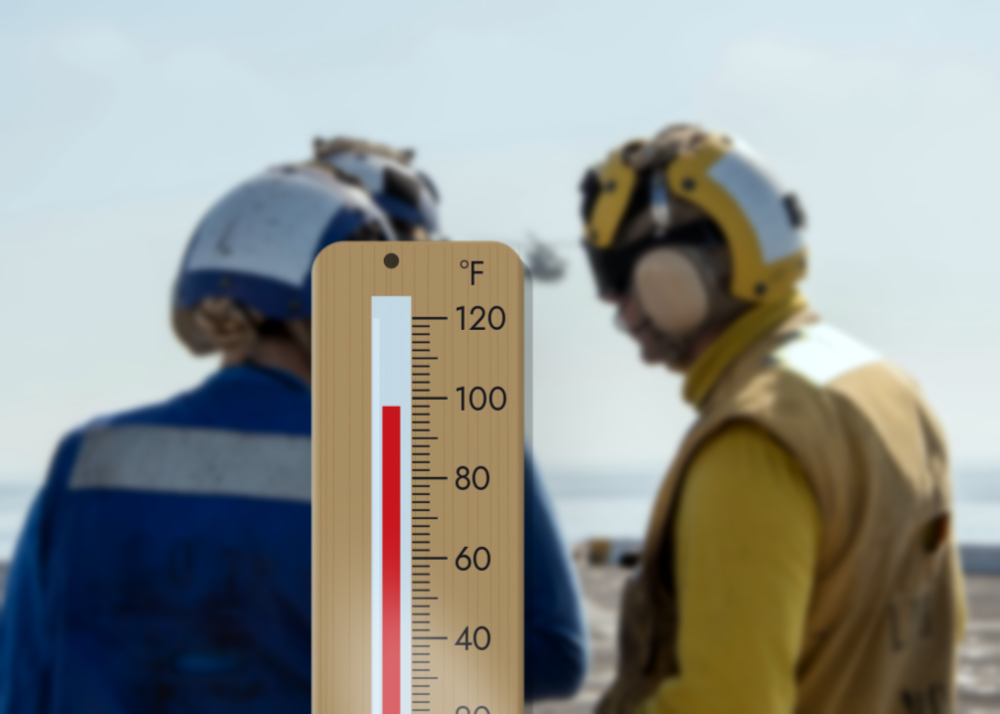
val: {"value": 98, "unit": "°F"}
